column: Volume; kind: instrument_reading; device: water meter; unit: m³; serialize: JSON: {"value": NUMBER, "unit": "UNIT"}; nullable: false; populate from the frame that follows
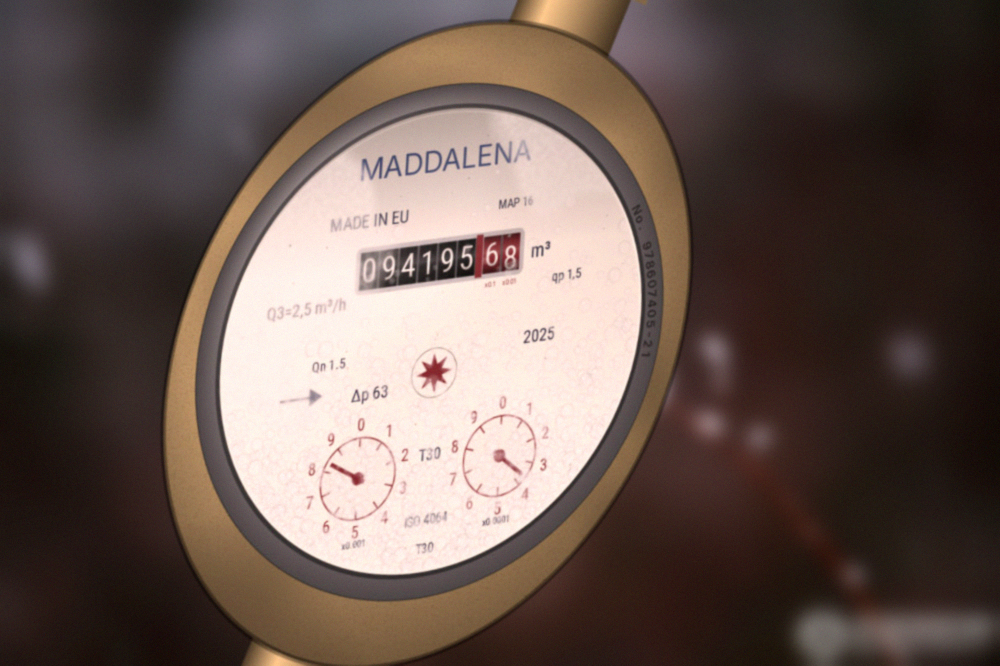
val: {"value": 94195.6783, "unit": "m³"}
